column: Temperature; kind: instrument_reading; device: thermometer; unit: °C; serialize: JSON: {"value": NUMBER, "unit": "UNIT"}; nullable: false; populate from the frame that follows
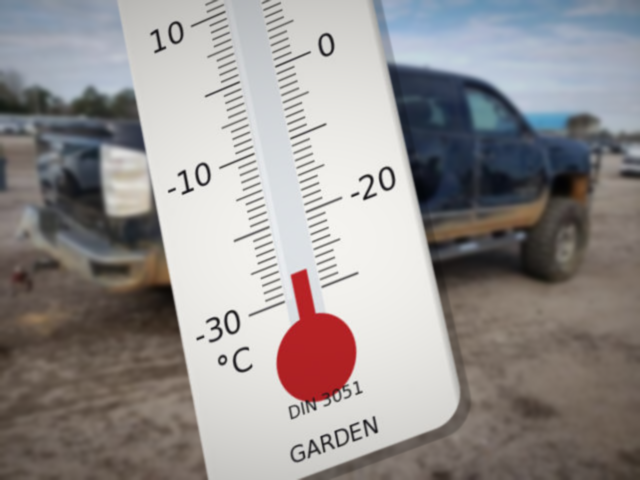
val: {"value": -27, "unit": "°C"}
